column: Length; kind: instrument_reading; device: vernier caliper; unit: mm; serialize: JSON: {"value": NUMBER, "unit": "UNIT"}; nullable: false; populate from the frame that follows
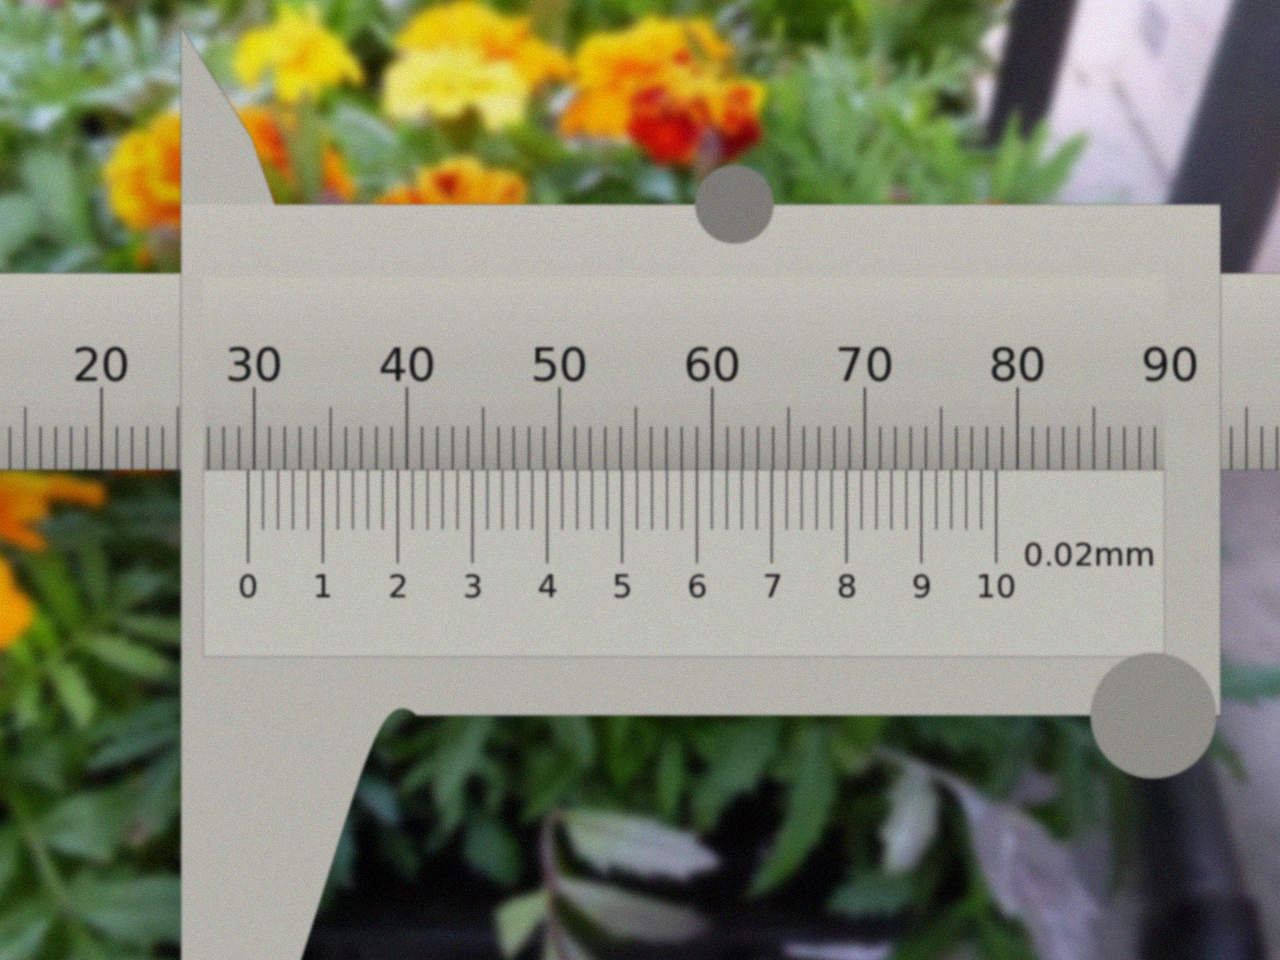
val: {"value": 29.6, "unit": "mm"}
